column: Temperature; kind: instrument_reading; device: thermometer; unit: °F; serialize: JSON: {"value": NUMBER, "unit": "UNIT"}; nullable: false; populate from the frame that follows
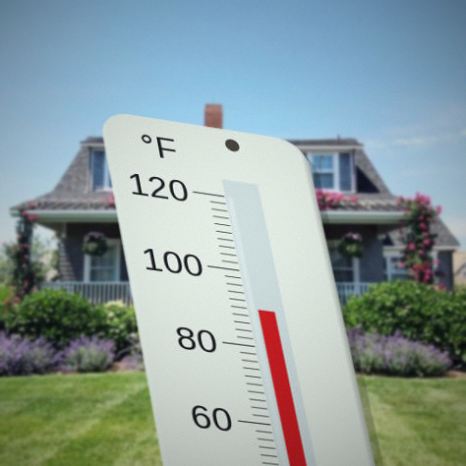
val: {"value": 90, "unit": "°F"}
